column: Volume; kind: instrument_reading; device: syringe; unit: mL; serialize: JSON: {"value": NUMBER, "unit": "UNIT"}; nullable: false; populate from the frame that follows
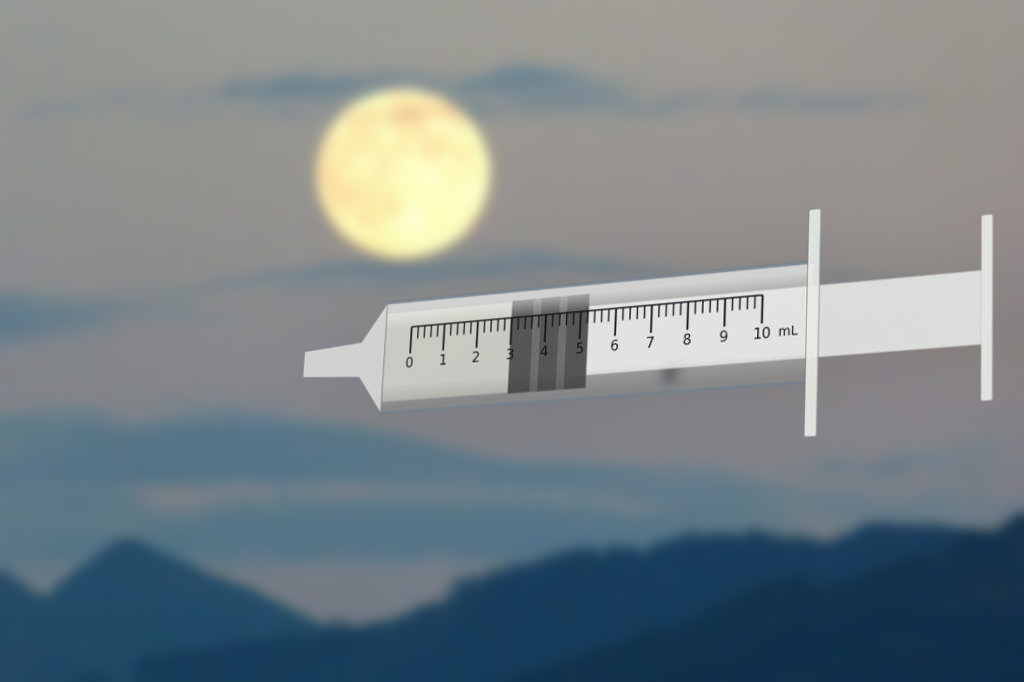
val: {"value": 3, "unit": "mL"}
